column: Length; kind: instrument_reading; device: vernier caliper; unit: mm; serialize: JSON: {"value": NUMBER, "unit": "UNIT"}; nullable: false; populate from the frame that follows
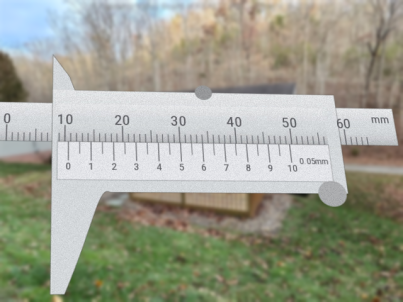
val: {"value": 10.6, "unit": "mm"}
